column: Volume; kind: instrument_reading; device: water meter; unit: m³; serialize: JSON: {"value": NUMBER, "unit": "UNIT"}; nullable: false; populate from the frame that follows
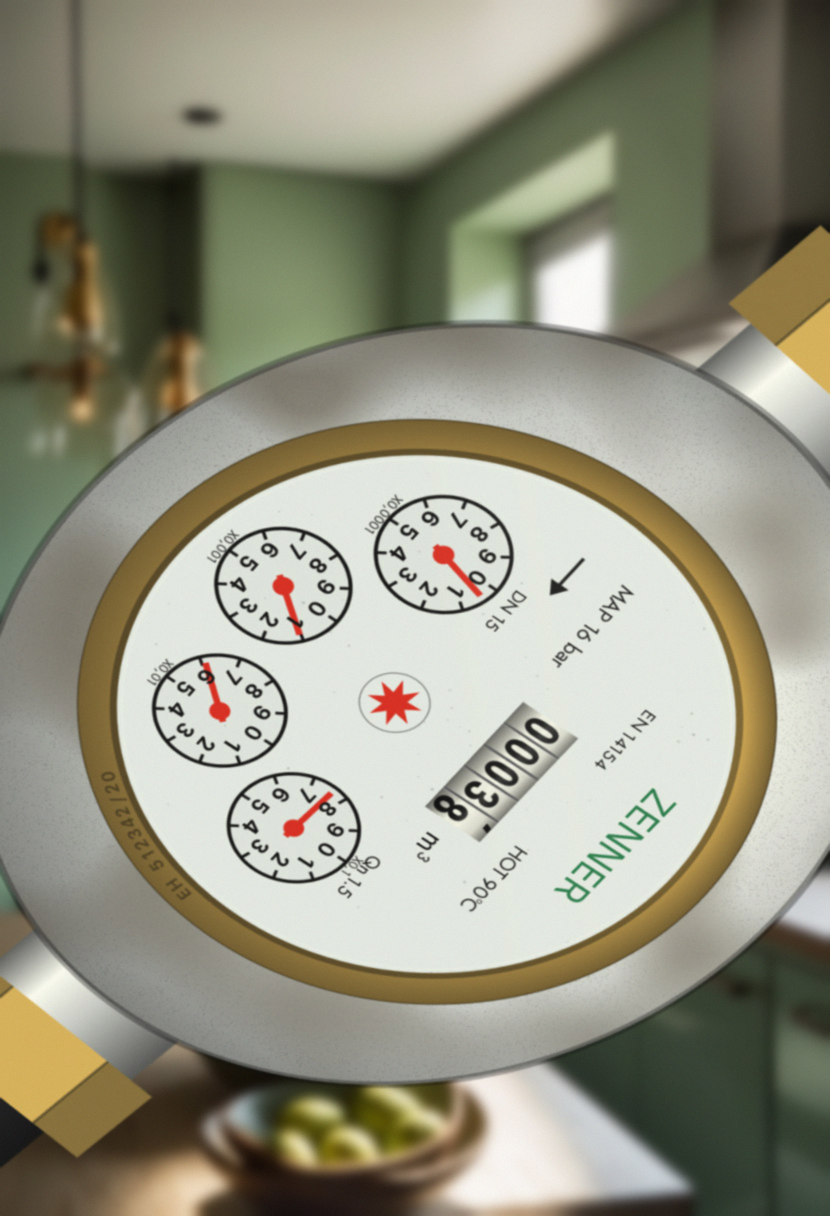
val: {"value": 37.7610, "unit": "m³"}
